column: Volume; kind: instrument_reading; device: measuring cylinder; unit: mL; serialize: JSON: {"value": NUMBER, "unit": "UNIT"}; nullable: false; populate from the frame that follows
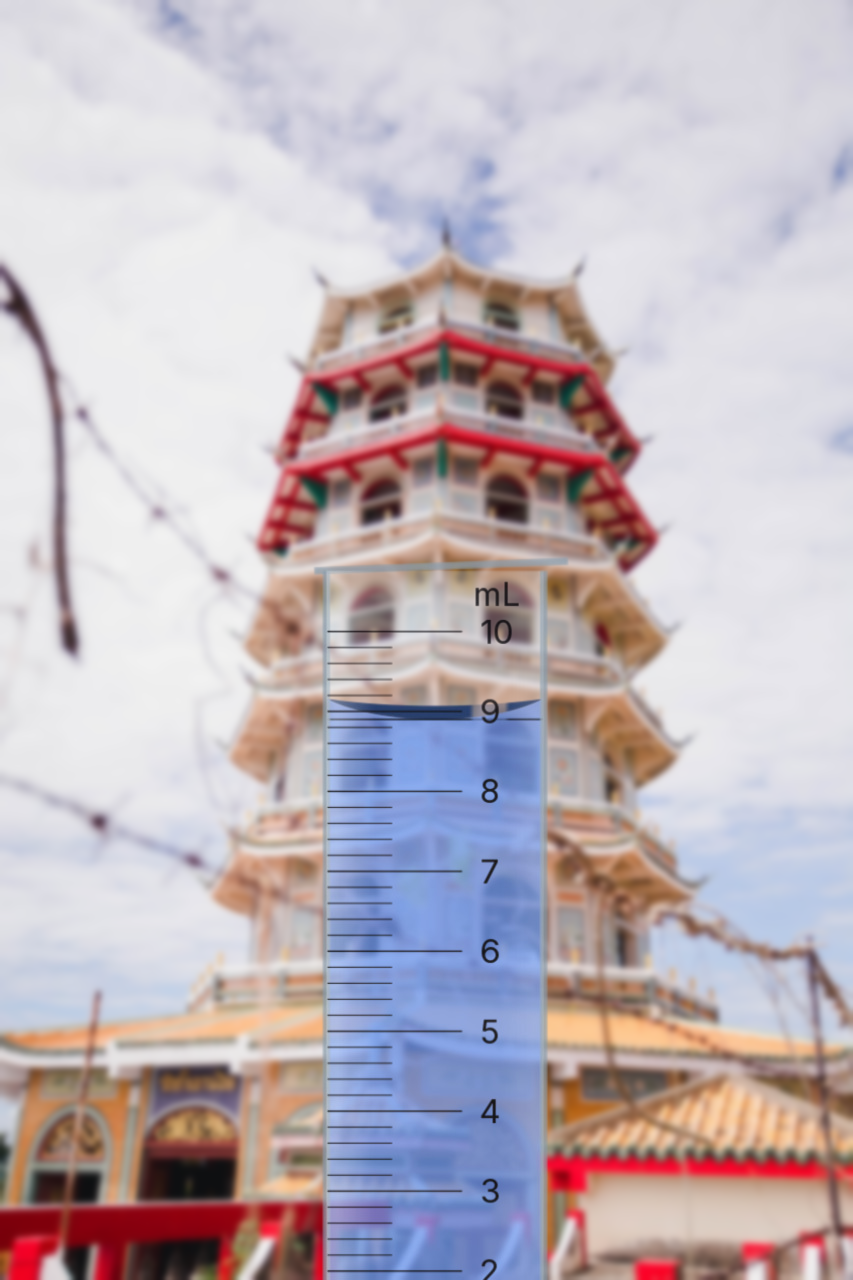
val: {"value": 8.9, "unit": "mL"}
